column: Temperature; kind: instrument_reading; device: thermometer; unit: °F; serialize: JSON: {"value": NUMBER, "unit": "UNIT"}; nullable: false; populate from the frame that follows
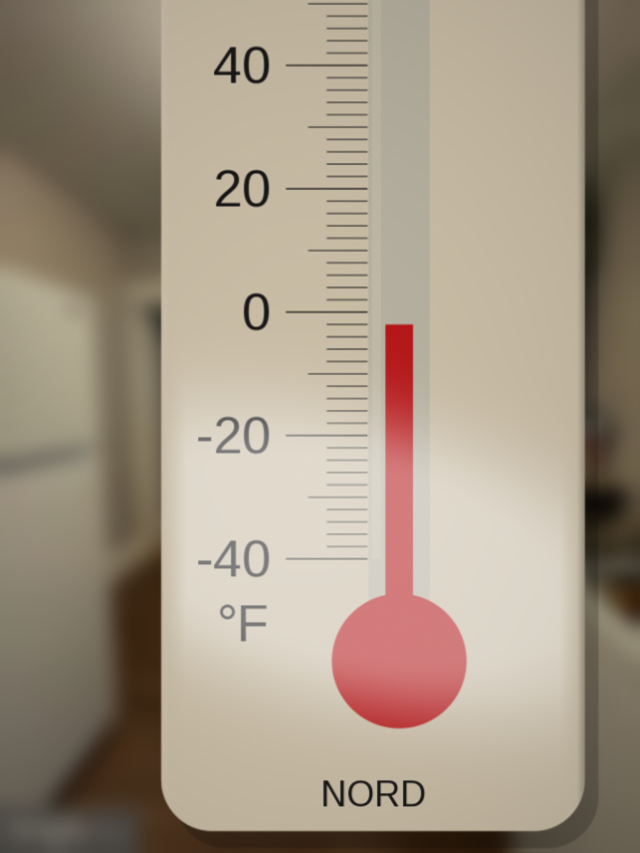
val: {"value": -2, "unit": "°F"}
